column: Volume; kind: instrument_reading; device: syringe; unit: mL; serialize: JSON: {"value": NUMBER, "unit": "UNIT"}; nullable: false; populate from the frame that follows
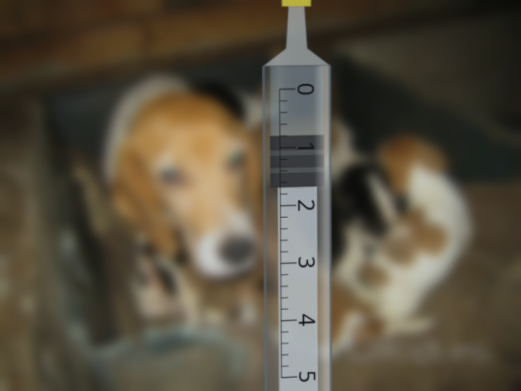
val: {"value": 0.8, "unit": "mL"}
